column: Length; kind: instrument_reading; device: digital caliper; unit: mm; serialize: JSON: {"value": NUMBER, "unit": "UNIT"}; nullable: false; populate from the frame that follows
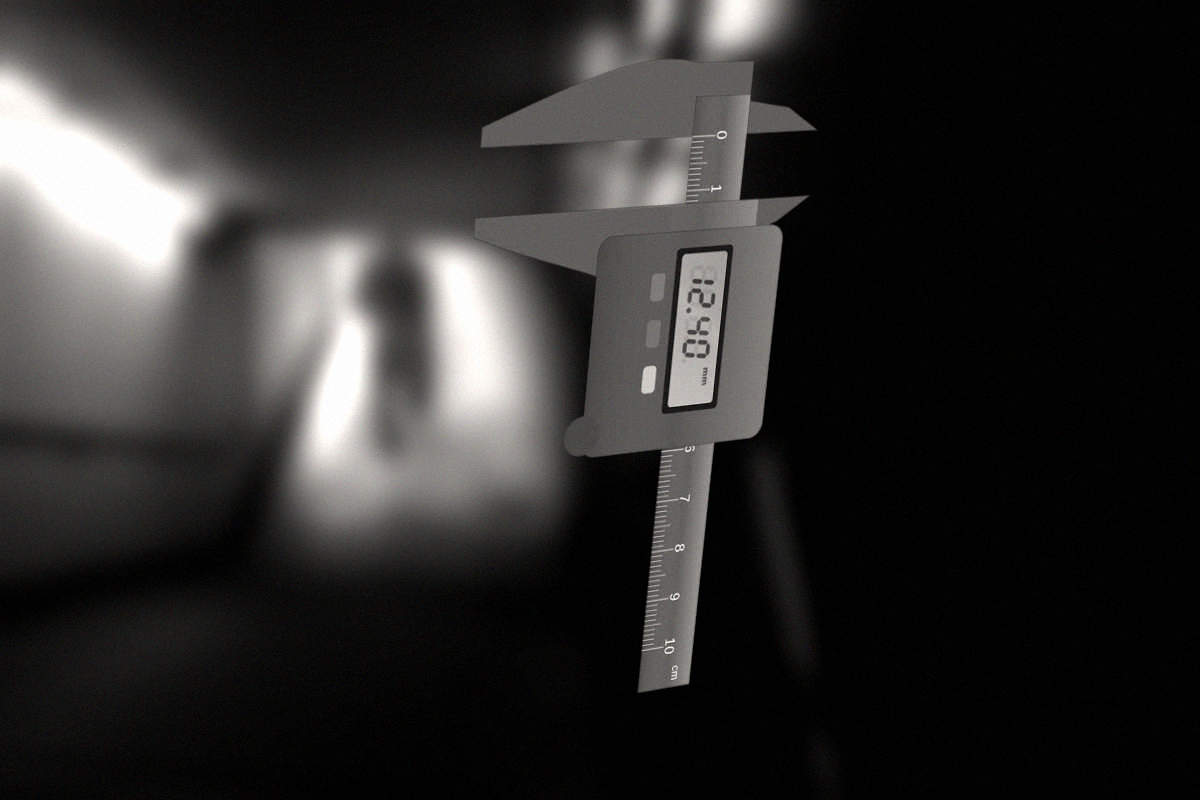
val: {"value": 12.40, "unit": "mm"}
